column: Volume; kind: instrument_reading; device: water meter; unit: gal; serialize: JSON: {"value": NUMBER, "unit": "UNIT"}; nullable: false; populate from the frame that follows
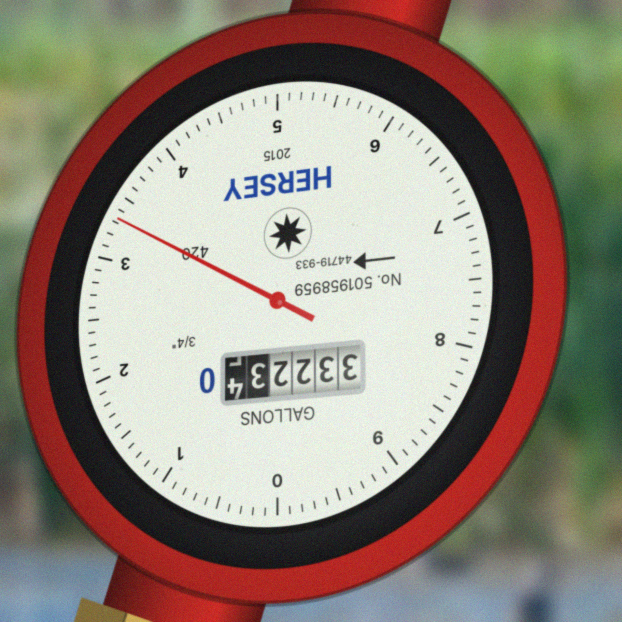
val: {"value": 3322343.3, "unit": "gal"}
